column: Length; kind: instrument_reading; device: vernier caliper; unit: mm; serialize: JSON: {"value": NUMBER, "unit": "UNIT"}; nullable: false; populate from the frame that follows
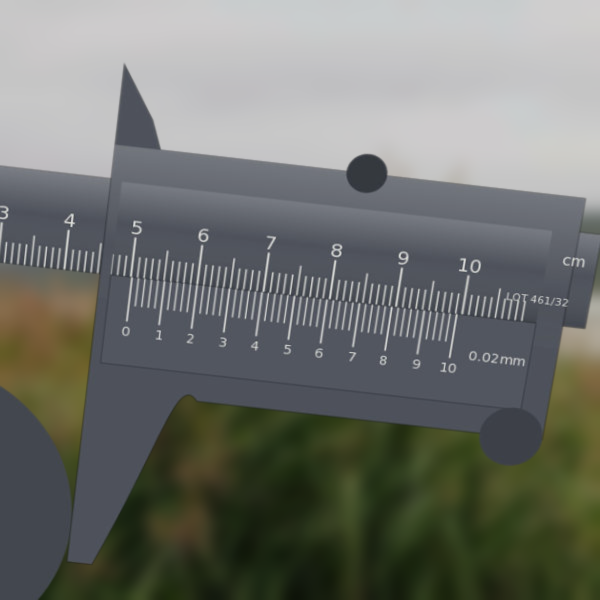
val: {"value": 50.2, "unit": "mm"}
